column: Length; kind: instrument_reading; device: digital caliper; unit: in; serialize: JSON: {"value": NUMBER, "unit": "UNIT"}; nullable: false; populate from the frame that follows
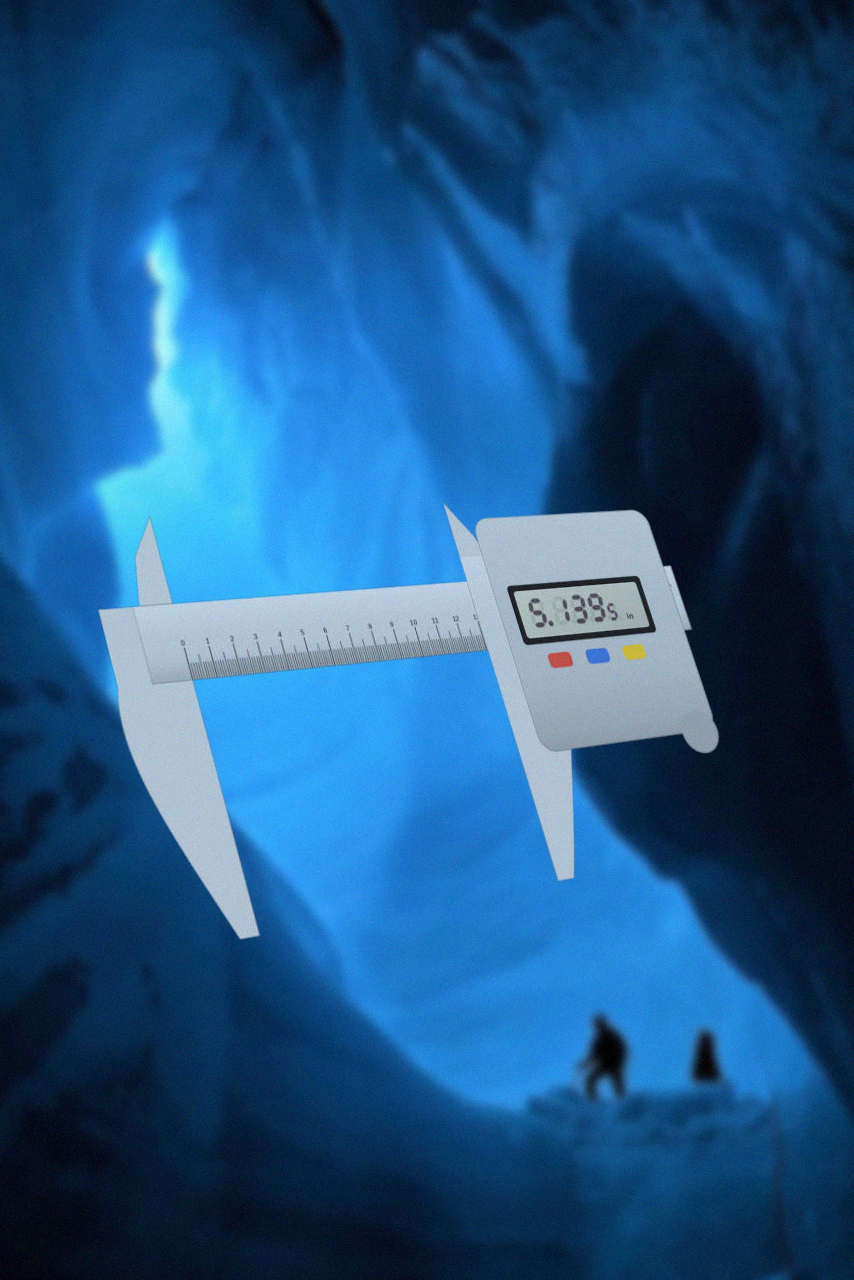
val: {"value": 5.1395, "unit": "in"}
